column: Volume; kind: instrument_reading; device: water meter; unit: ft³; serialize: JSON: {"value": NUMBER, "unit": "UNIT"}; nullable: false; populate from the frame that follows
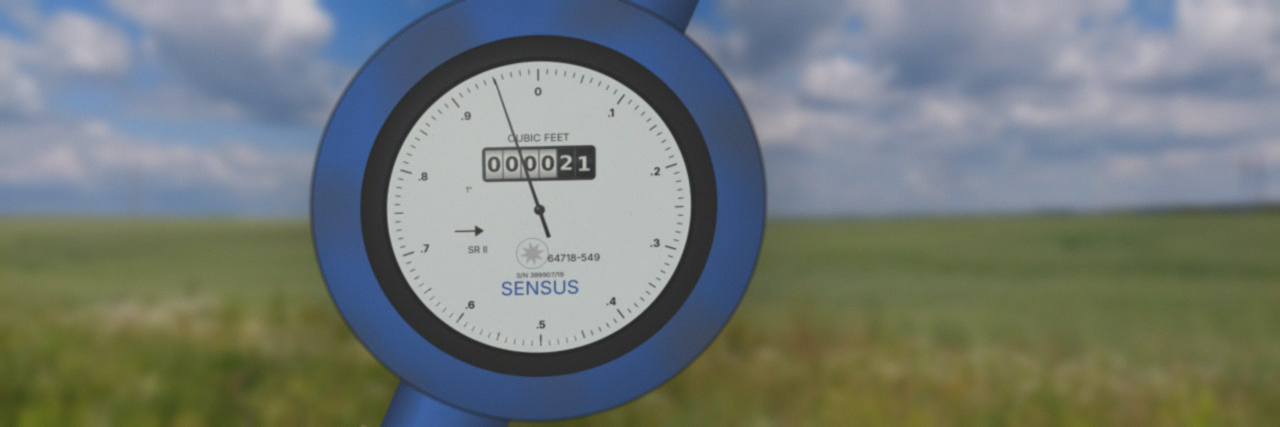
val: {"value": 20.95, "unit": "ft³"}
